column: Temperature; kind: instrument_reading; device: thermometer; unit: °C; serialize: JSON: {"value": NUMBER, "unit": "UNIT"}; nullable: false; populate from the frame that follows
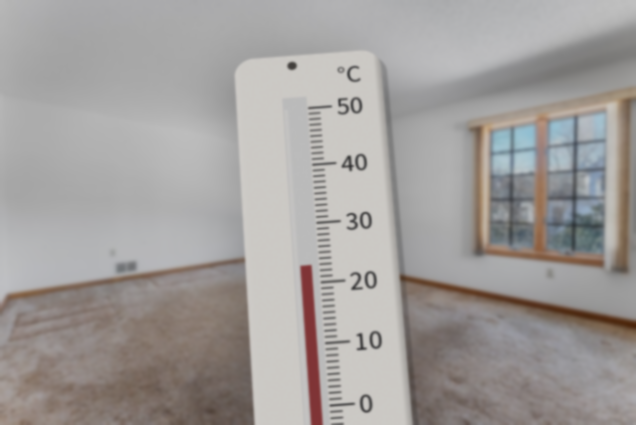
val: {"value": 23, "unit": "°C"}
